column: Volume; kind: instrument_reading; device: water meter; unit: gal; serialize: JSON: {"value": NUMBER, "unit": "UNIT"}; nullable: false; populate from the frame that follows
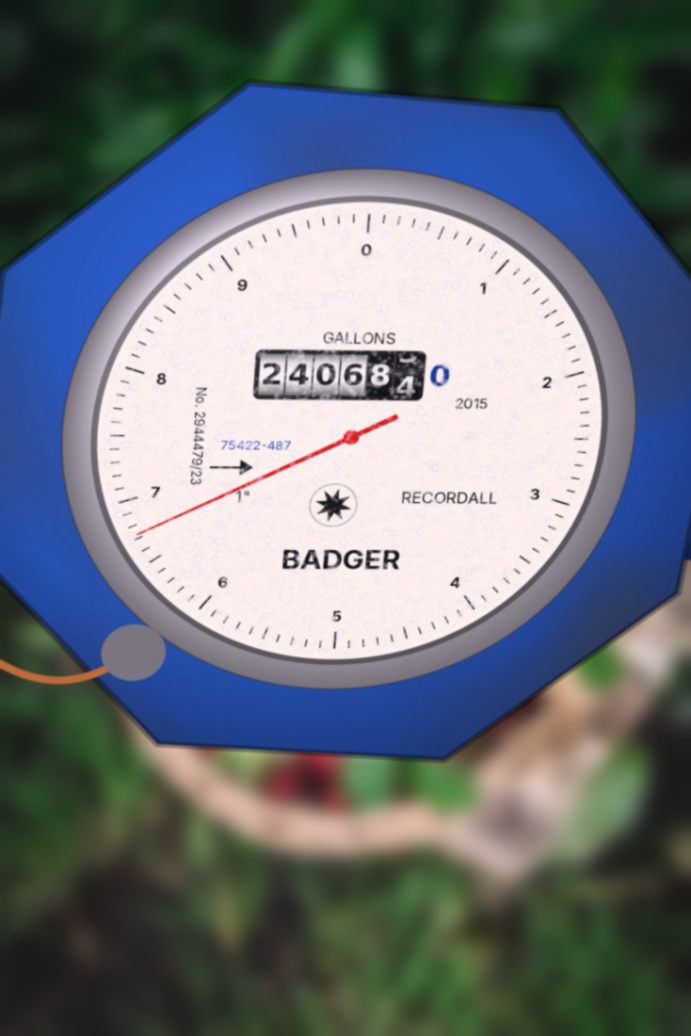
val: {"value": 2406836.7, "unit": "gal"}
